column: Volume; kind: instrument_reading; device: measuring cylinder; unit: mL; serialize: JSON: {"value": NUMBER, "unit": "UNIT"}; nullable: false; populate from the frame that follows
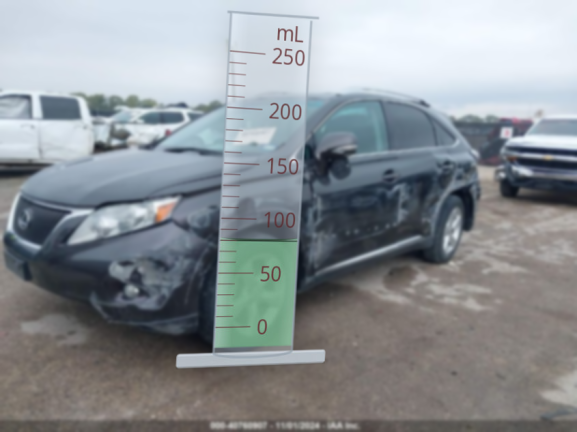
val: {"value": 80, "unit": "mL"}
